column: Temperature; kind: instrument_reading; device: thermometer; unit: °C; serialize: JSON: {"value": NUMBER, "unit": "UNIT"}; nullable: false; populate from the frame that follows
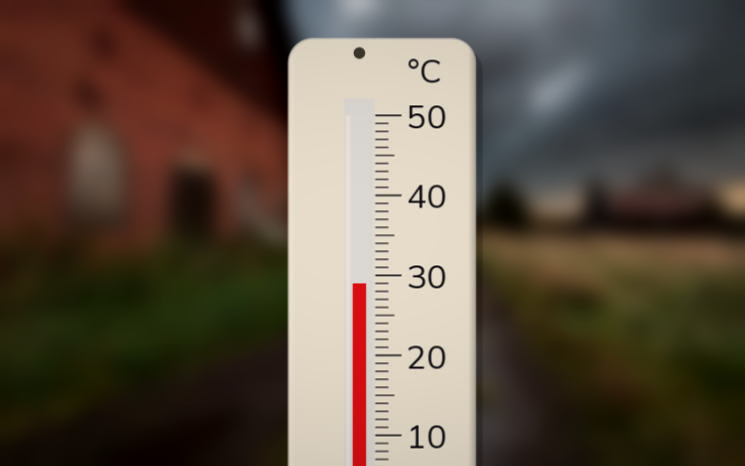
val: {"value": 29, "unit": "°C"}
